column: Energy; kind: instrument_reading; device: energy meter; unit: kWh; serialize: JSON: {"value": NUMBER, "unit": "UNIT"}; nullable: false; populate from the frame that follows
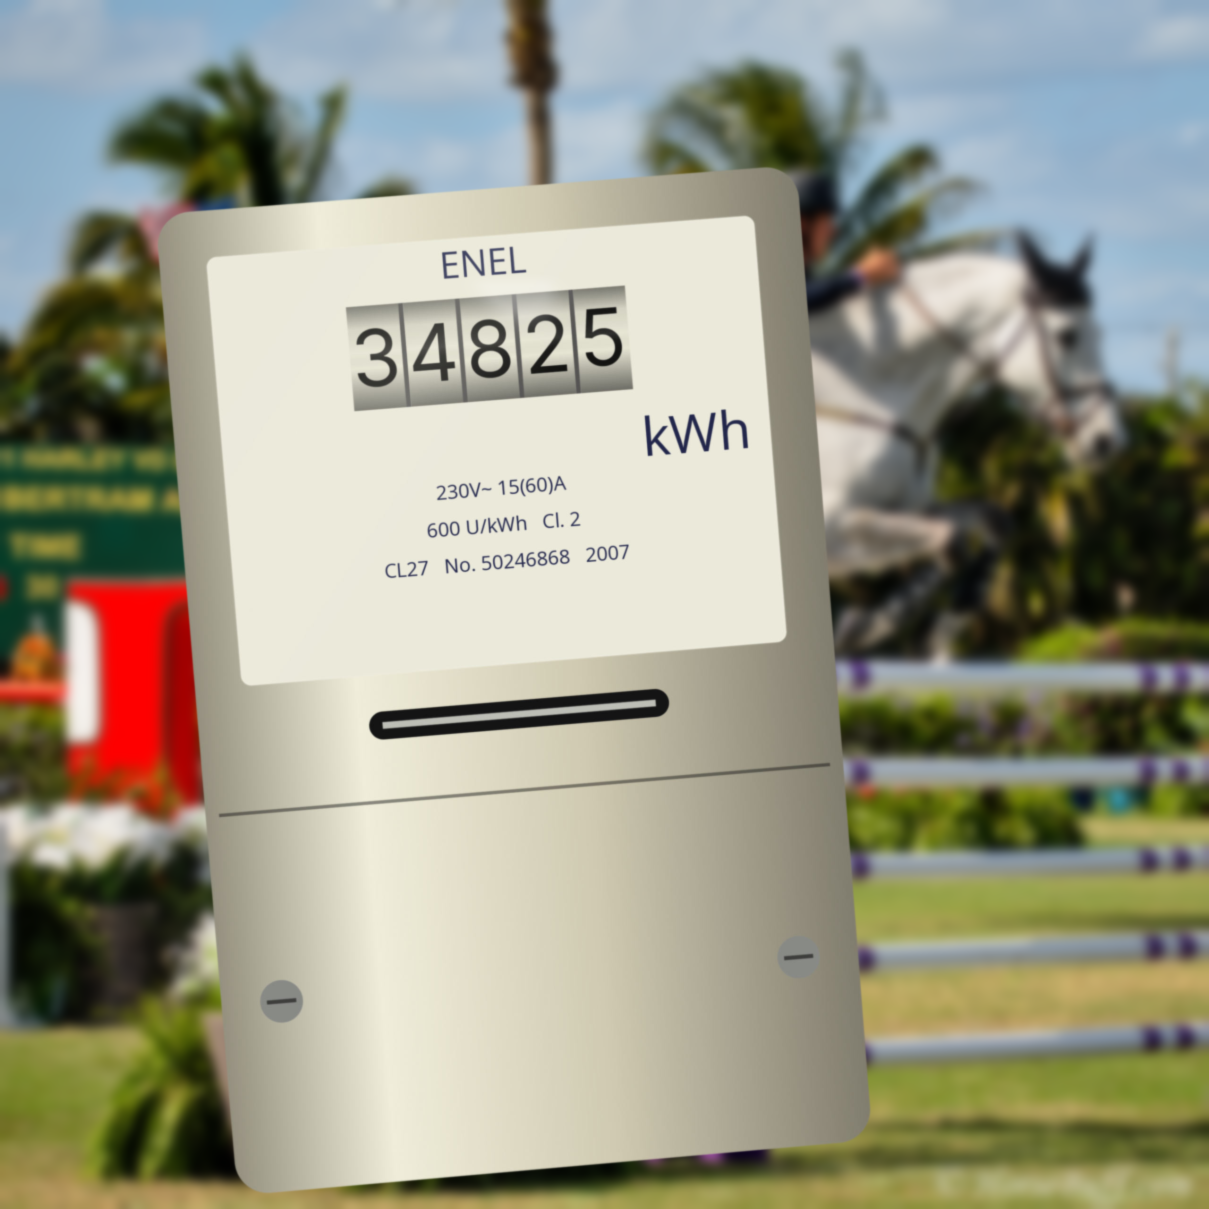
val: {"value": 34825, "unit": "kWh"}
